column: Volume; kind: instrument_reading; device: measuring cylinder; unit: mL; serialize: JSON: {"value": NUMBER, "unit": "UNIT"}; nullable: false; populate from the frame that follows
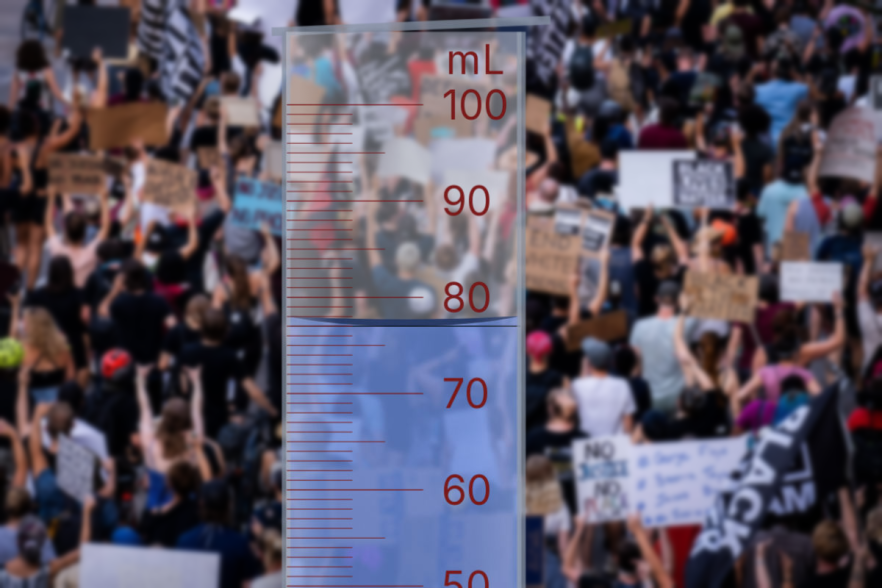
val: {"value": 77, "unit": "mL"}
